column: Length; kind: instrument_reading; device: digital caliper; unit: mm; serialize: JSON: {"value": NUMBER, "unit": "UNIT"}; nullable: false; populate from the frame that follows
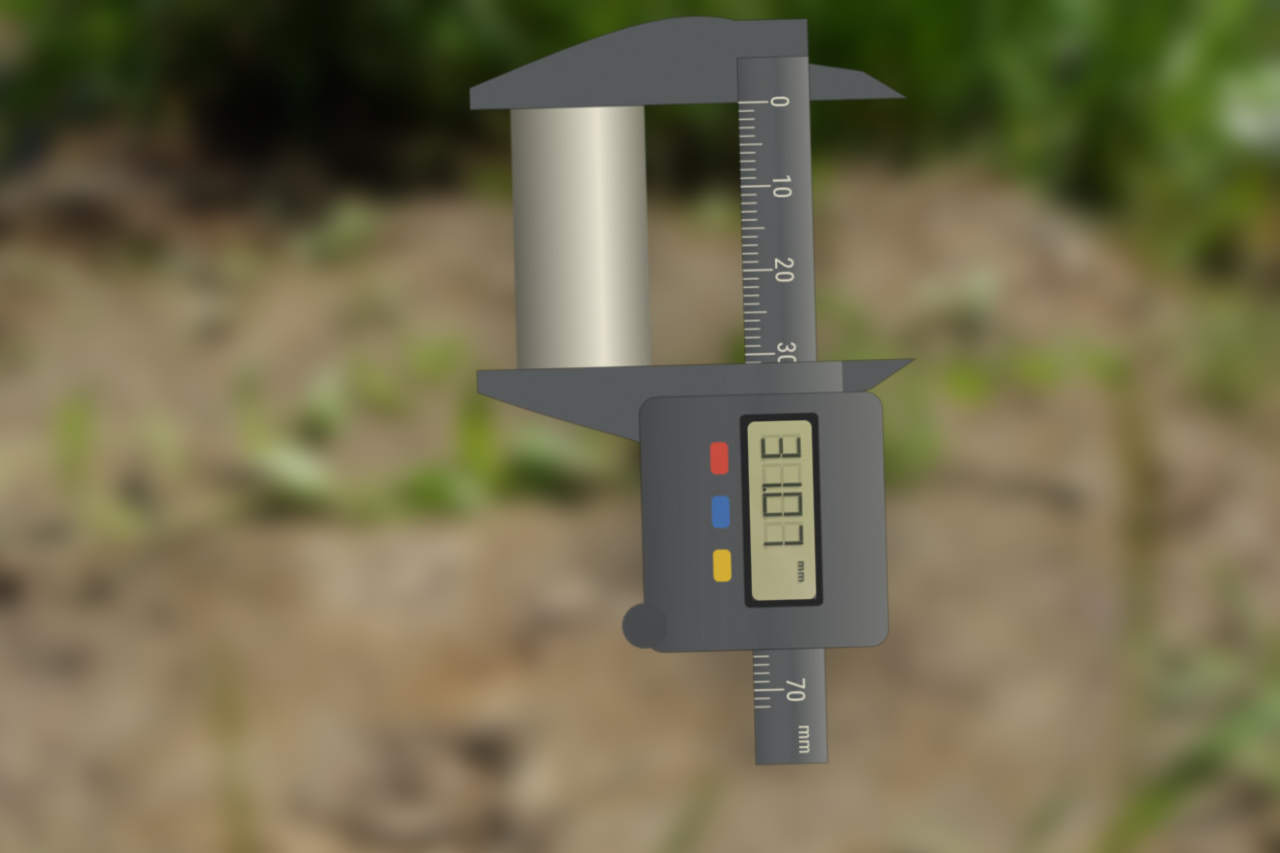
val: {"value": 31.07, "unit": "mm"}
